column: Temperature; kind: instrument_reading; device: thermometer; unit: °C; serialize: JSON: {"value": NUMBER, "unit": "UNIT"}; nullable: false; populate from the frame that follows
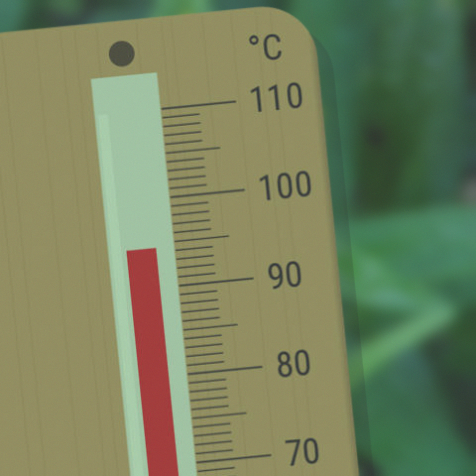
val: {"value": 94.5, "unit": "°C"}
